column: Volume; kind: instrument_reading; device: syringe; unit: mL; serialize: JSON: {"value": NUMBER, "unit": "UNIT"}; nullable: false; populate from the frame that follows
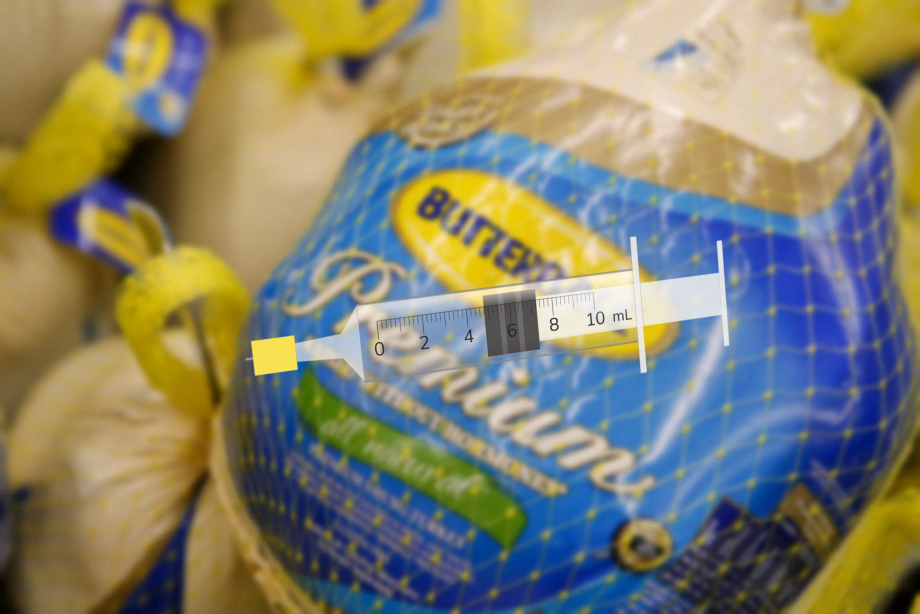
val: {"value": 4.8, "unit": "mL"}
